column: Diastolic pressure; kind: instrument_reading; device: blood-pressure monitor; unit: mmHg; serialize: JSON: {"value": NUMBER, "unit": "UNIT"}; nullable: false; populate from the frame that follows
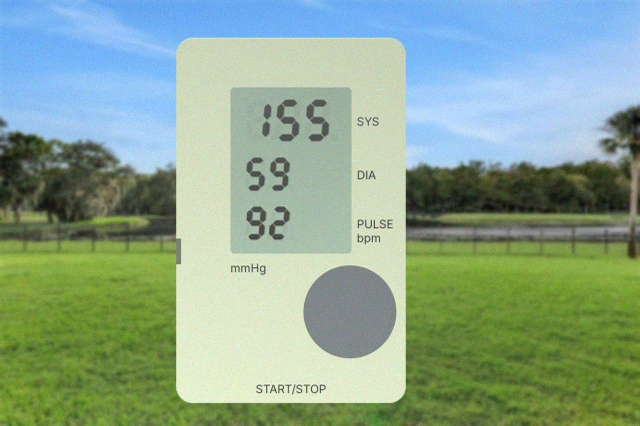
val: {"value": 59, "unit": "mmHg"}
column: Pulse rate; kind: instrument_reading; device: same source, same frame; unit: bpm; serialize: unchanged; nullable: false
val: {"value": 92, "unit": "bpm"}
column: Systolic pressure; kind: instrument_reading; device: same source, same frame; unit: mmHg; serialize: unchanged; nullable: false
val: {"value": 155, "unit": "mmHg"}
